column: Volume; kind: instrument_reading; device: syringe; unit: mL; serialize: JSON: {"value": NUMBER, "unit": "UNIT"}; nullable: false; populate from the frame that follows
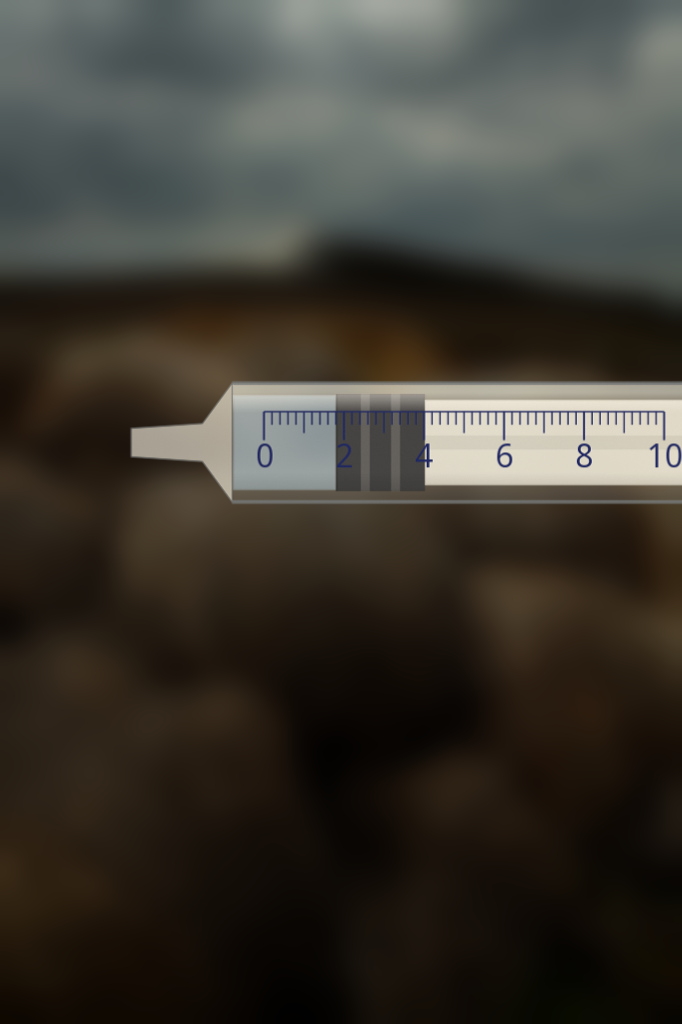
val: {"value": 1.8, "unit": "mL"}
